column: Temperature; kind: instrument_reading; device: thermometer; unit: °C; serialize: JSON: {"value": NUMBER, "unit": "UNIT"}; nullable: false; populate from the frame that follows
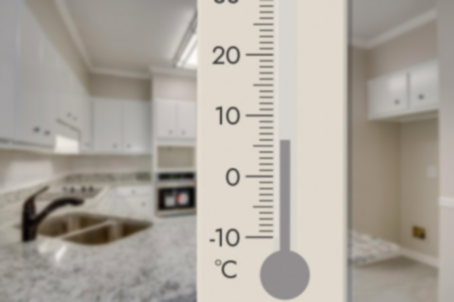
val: {"value": 6, "unit": "°C"}
